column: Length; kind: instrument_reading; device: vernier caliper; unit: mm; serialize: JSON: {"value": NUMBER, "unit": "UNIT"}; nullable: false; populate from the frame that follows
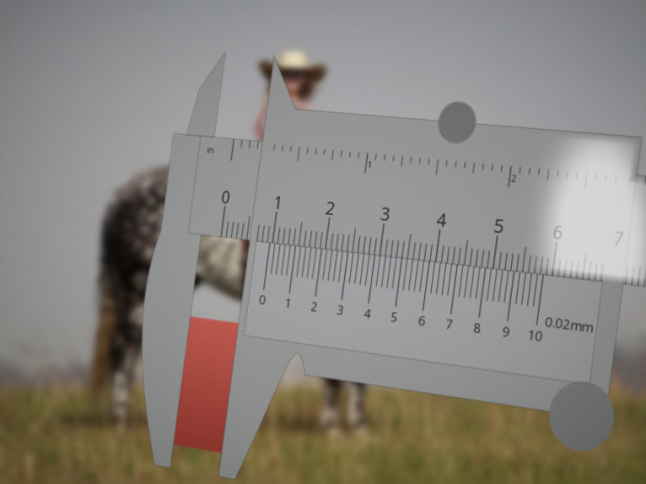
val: {"value": 9.5, "unit": "mm"}
